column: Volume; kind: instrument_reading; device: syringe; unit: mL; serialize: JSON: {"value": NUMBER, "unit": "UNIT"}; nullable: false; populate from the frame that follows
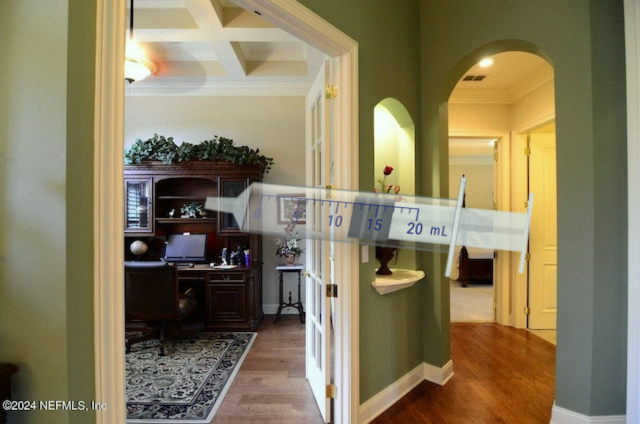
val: {"value": 12, "unit": "mL"}
